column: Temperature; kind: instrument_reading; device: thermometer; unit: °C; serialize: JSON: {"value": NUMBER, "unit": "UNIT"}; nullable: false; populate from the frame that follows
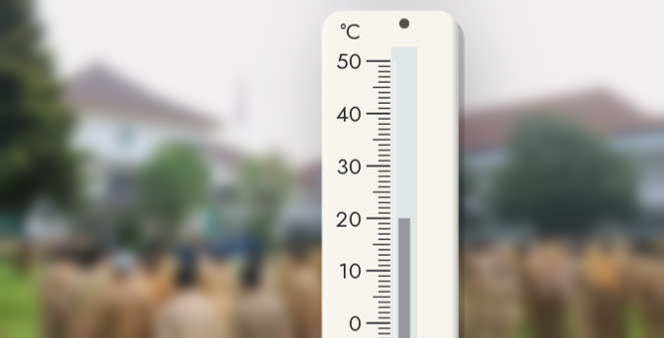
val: {"value": 20, "unit": "°C"}
